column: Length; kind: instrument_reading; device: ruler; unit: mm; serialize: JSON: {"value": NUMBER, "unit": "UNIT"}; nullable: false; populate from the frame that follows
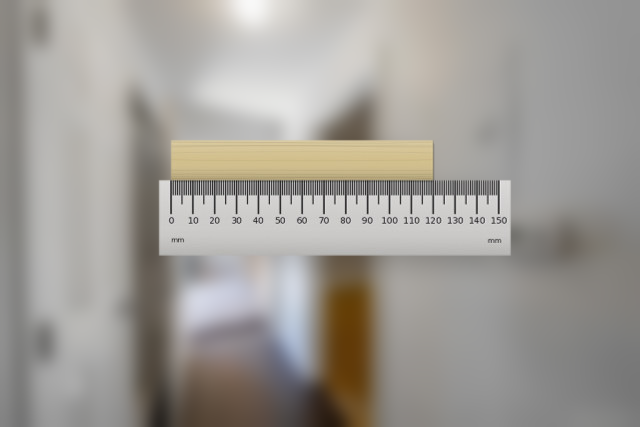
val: {"value": 120, "unit": "mm"}
